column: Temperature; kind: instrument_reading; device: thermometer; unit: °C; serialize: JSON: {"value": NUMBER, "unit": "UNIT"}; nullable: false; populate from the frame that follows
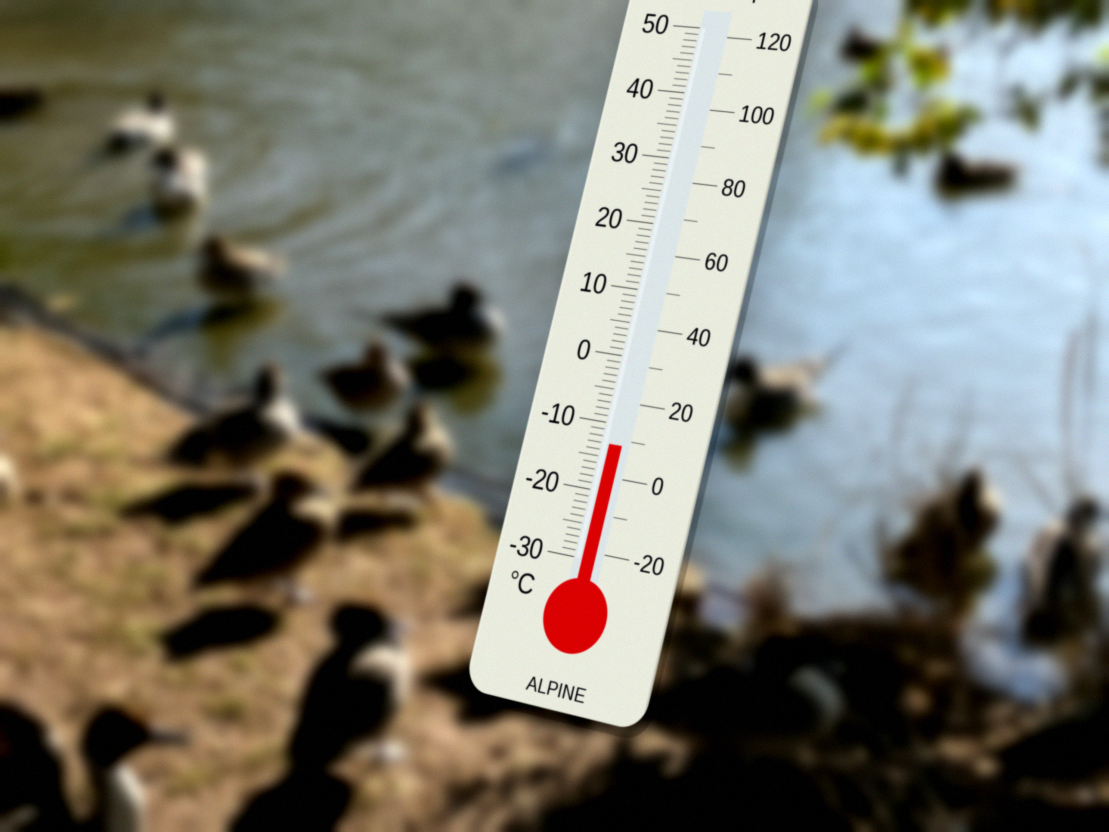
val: {"value": -13, "unit": "°C"}
